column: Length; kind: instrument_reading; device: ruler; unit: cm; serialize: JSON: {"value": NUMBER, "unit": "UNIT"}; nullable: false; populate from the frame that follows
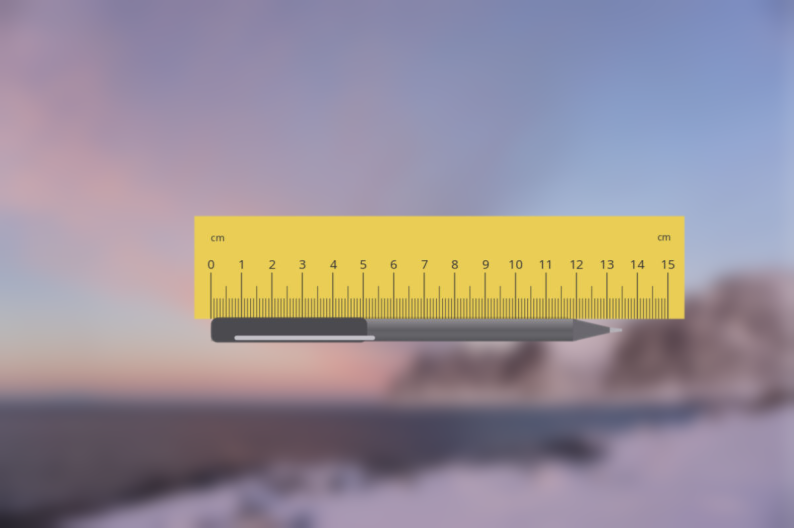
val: {"value": 13.5, "unit": "cm"}
